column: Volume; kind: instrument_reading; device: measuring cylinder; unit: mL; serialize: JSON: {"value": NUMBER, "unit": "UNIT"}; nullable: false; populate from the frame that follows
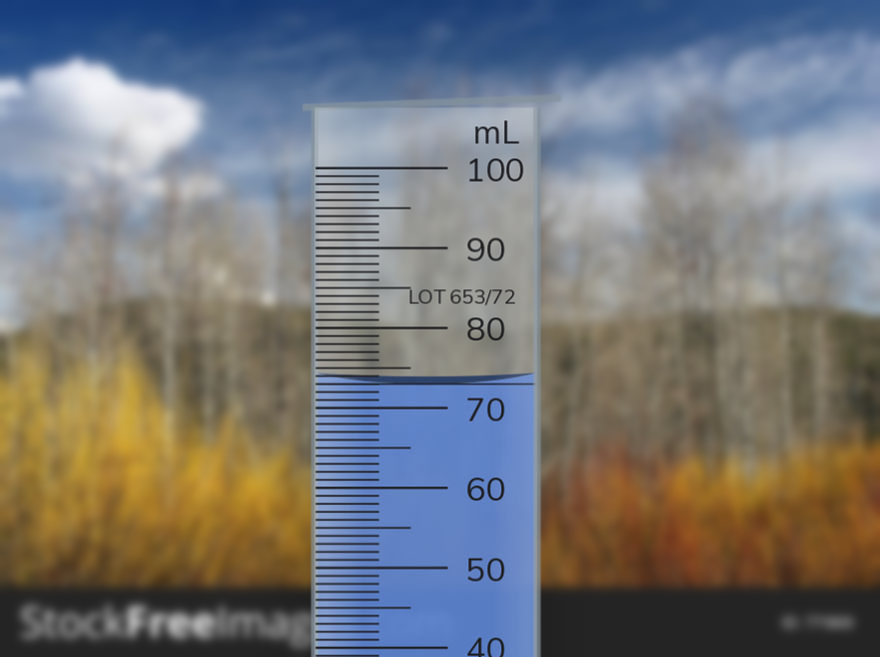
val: {"value": 73, "unit": "mL"}
